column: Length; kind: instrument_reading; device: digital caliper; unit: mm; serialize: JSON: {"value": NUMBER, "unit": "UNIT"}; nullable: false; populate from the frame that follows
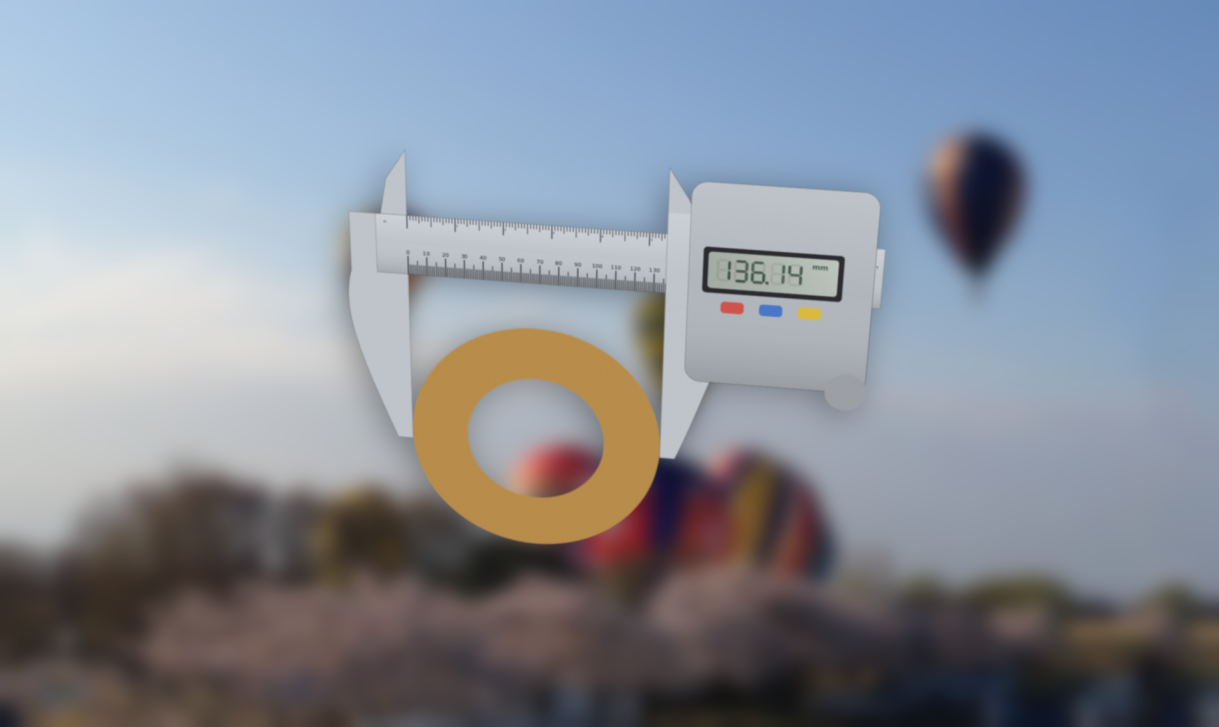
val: {"value": 136.14, "unit": "mm"}
